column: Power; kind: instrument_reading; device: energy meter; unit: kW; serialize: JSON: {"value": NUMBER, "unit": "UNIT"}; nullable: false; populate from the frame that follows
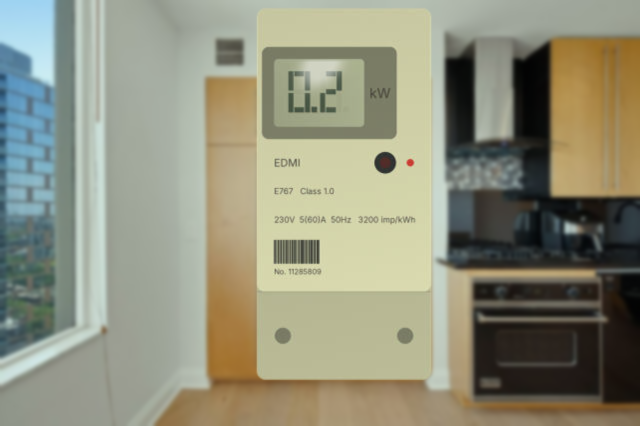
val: {"value": 0.2, "unit": "kW"}
